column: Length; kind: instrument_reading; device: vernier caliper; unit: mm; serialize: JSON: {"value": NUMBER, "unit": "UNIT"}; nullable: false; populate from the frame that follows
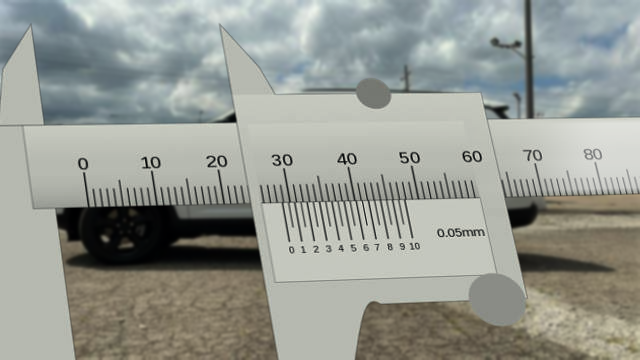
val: {"value": 28.8, "unit": "mm"}
